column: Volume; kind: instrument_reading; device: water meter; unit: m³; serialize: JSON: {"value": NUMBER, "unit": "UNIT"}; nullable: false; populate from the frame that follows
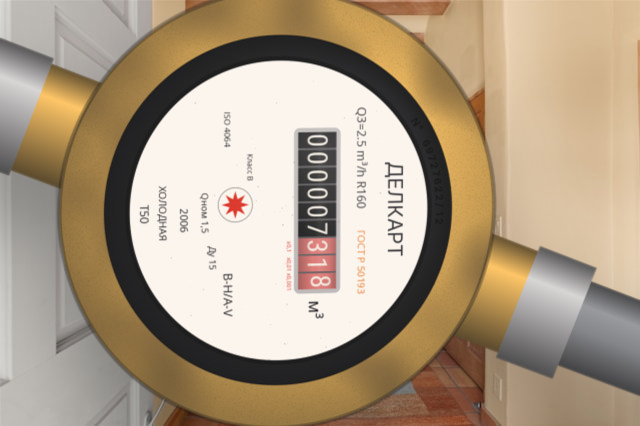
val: {"value": 7.318, "unit": "m³"}
